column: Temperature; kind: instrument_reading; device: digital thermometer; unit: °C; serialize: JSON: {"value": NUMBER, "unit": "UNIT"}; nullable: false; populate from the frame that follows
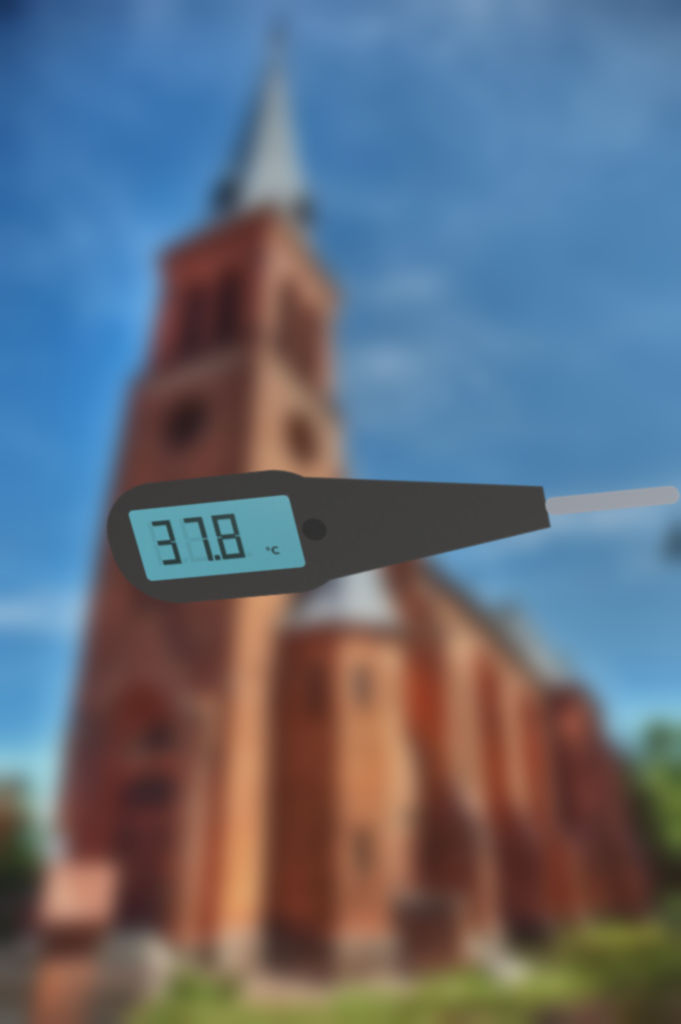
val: {"value": 37.8, "unit": "°C"}
